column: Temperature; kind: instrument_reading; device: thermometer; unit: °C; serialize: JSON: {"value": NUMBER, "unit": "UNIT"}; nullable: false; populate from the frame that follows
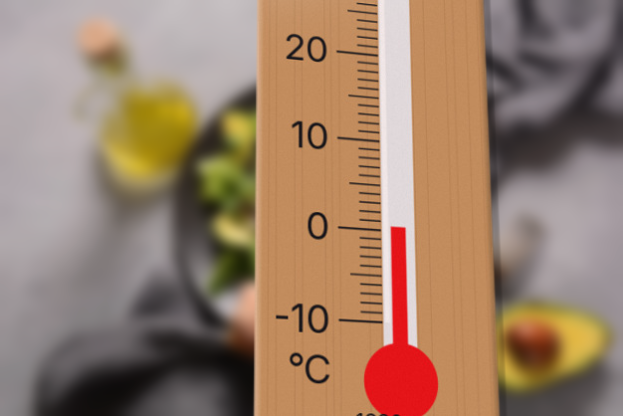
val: {"value": 0.5, "unit": "°C"}
